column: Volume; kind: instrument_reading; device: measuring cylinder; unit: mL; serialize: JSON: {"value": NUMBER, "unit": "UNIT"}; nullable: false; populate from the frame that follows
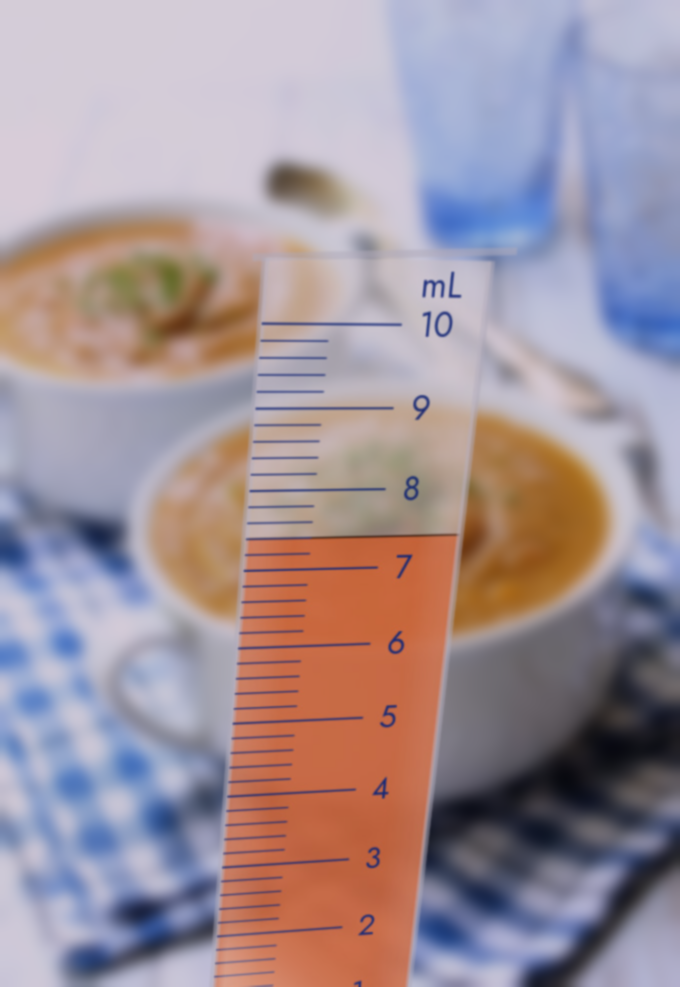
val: {"value": 7.4, "unit": "mL"}
